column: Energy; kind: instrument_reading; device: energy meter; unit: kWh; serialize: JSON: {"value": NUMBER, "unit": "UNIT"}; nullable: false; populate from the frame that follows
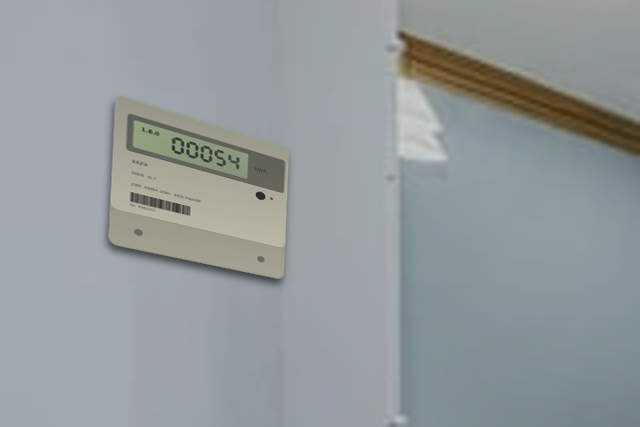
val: {"value": 54, "unit": "kWh"}
